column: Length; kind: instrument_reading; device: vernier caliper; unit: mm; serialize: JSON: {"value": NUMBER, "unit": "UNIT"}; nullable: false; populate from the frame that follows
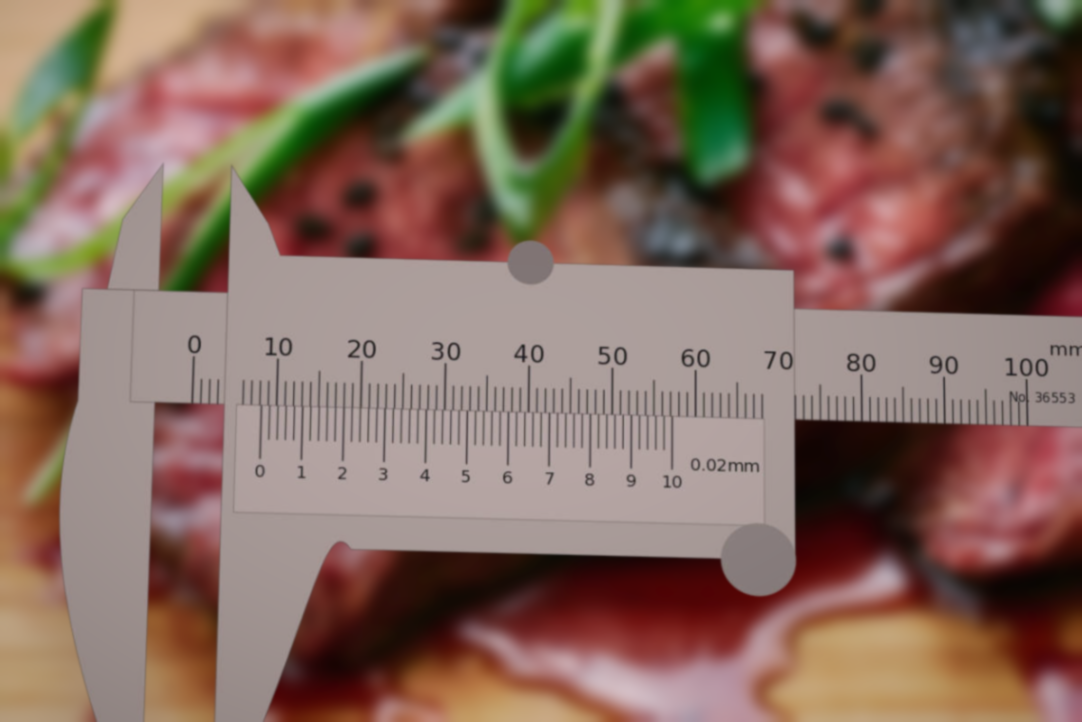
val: {"value": 8.2, "unit": "mm"}
